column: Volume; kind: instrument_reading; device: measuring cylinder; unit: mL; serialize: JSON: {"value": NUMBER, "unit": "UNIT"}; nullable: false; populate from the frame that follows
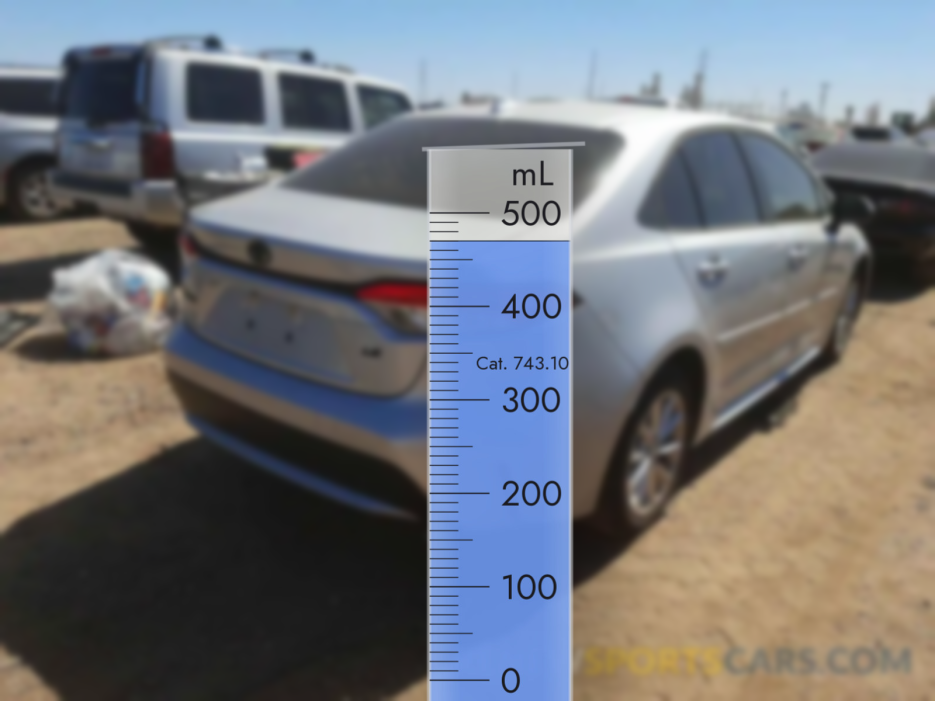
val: {"value": 470, "unit": "mL"}
